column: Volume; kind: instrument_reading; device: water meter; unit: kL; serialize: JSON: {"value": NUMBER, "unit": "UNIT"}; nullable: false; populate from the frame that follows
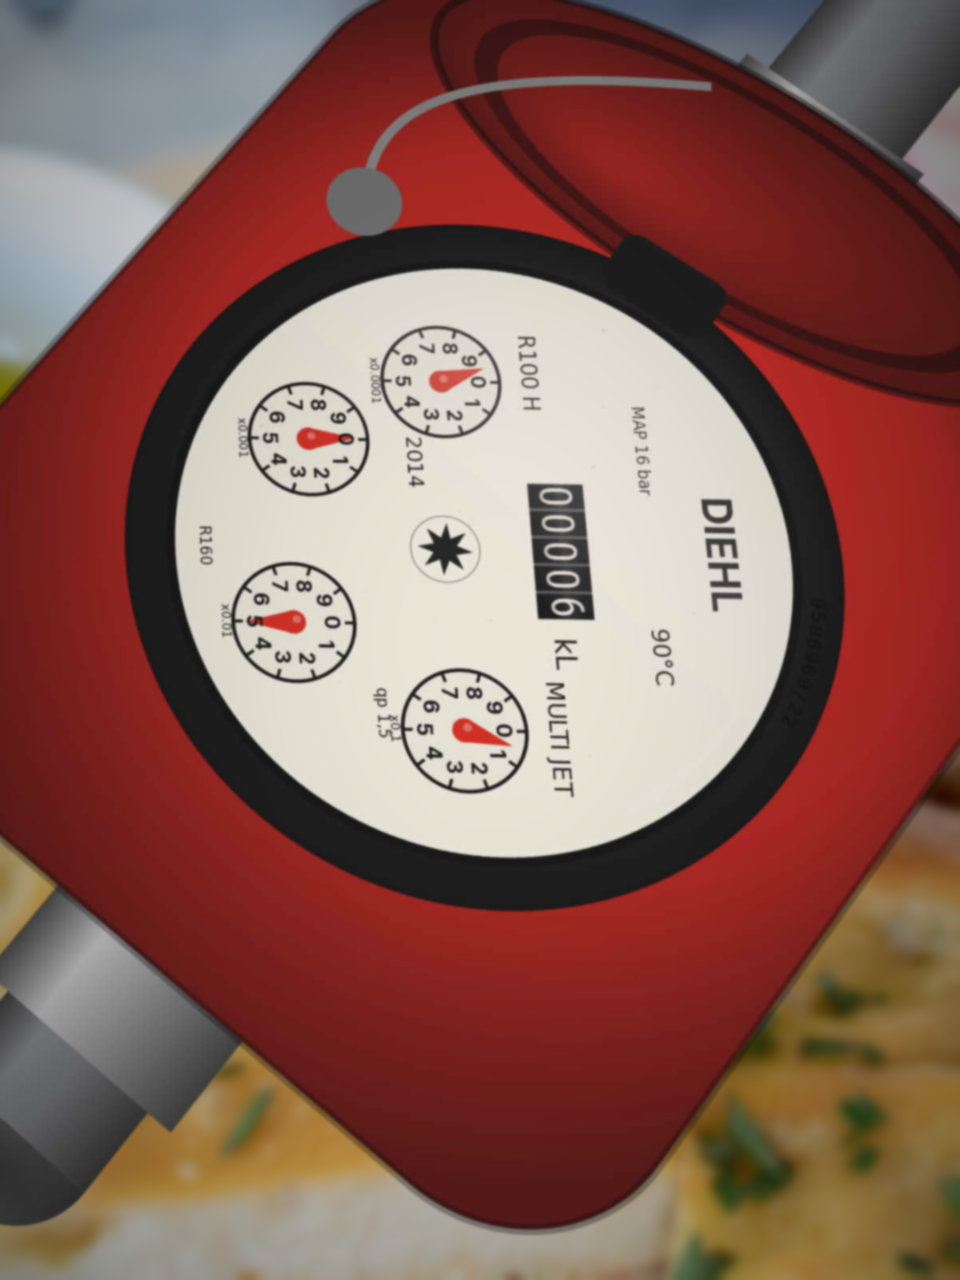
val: {"value": 6.0499, "unit": "kL"}
